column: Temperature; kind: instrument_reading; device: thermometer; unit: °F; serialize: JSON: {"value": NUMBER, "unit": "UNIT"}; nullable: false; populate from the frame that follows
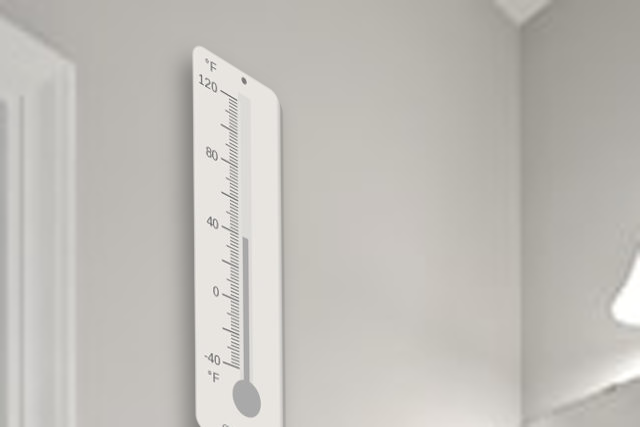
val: {"value": 40, "unit": "°F"}
